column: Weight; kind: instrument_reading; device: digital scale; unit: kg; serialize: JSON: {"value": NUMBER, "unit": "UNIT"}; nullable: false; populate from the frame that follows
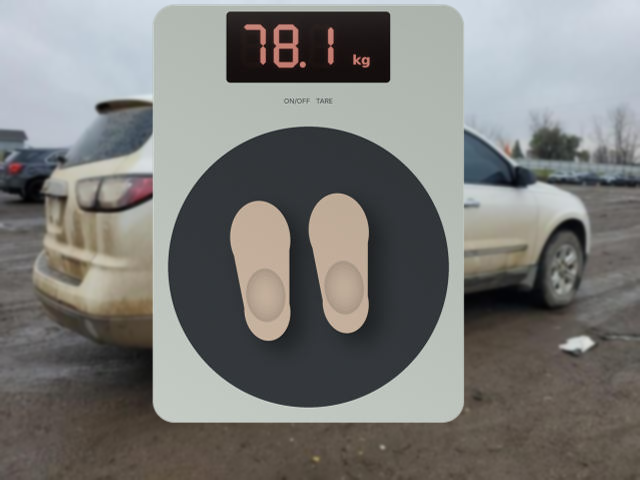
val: {"value": 78.1, "unit": "kg"}
